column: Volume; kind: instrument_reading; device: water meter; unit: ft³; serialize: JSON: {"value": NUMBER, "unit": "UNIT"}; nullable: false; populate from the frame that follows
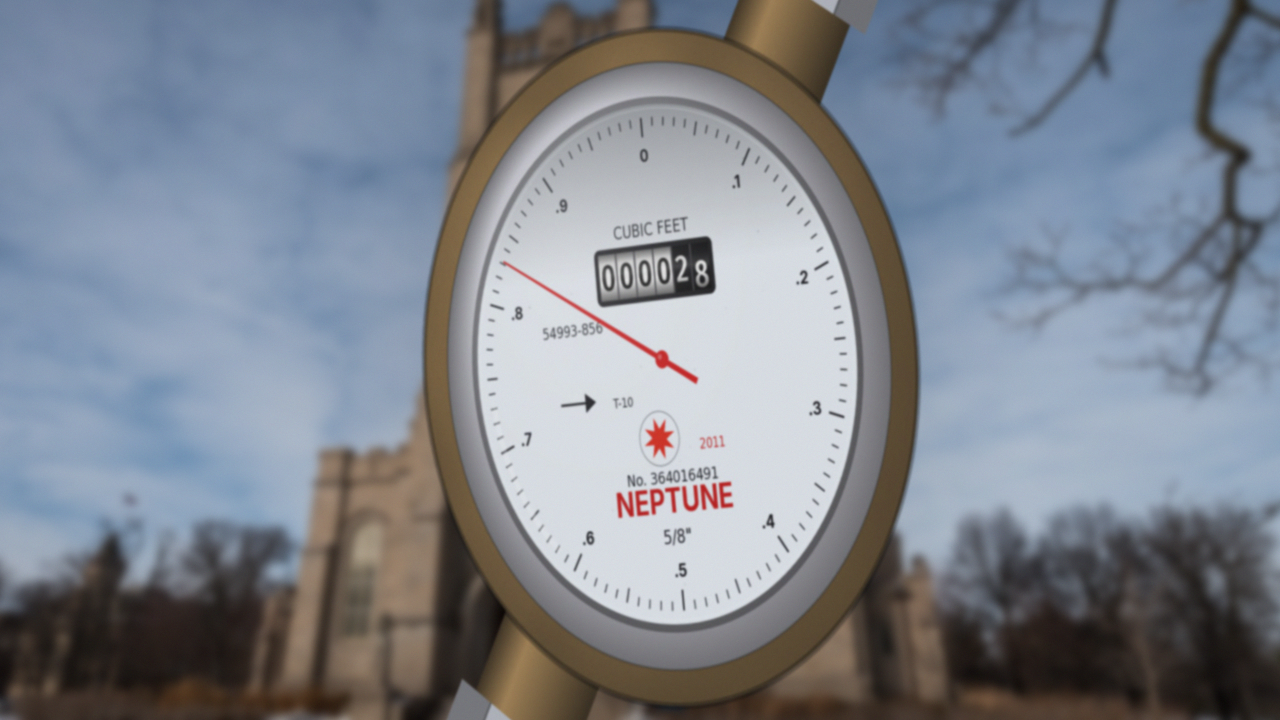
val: {"value": 27.83, "unit": "ft³"}
